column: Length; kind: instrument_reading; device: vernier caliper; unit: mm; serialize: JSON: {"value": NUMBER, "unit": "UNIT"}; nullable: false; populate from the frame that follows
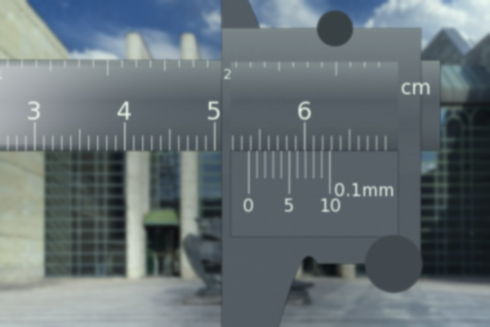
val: {"value": 53.8, "unit": "mm"}
